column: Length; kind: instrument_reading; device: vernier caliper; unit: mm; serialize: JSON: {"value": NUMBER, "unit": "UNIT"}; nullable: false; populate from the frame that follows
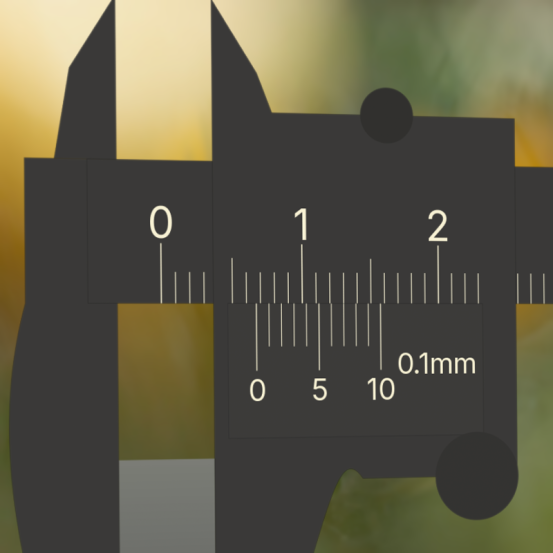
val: {"value": 6.7, "unit": "mm"}
